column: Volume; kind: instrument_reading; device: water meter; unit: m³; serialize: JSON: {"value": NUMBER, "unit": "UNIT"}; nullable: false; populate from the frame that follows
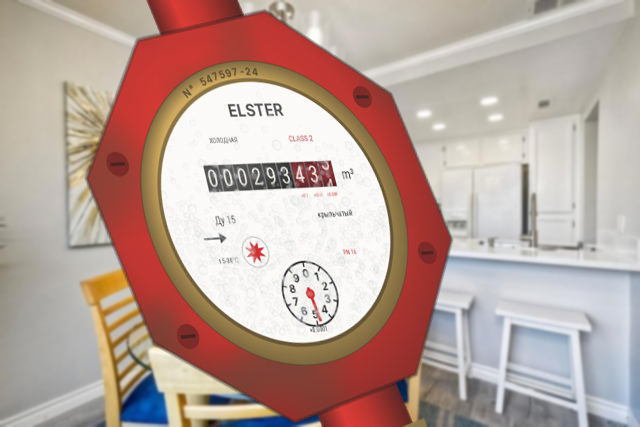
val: {"value": 293.4334, "unit": "m³"}
